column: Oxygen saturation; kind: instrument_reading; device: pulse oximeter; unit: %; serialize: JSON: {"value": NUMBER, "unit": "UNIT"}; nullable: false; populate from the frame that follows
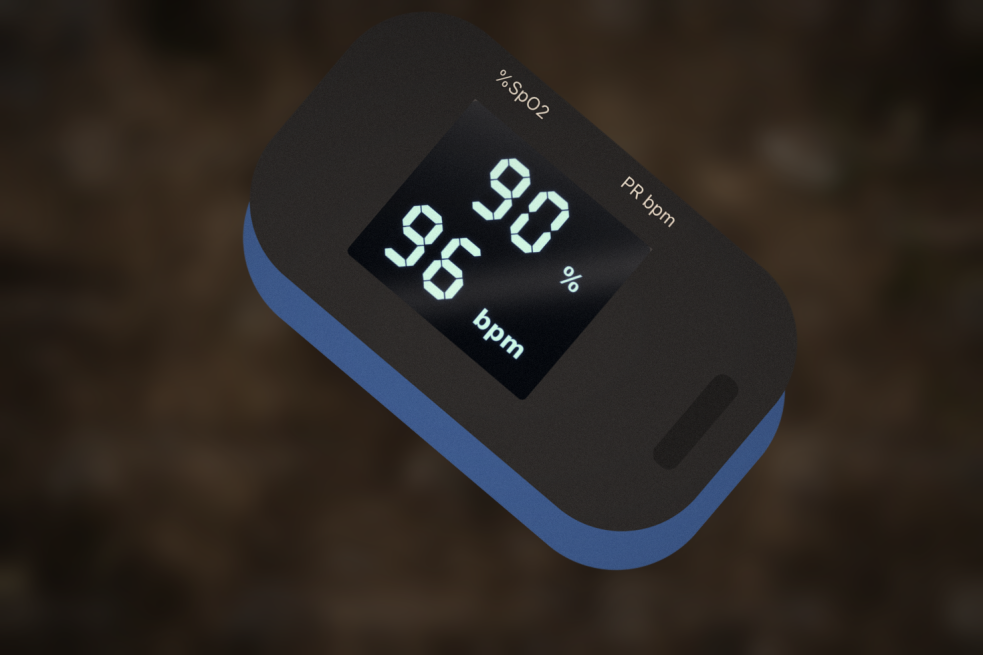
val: {"value": 90, "unit": "%"}
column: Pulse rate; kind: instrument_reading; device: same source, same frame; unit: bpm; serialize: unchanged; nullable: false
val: {"value": 96, "unit": "bpm"}
